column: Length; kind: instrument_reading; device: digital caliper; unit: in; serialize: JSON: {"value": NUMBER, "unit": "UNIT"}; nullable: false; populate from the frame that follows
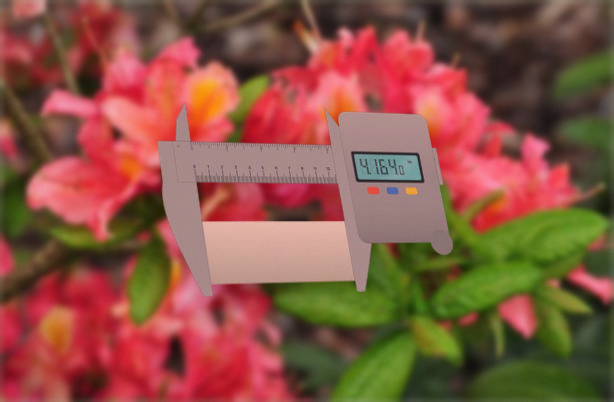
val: {"value": 4.1640, "unit": "in"}
